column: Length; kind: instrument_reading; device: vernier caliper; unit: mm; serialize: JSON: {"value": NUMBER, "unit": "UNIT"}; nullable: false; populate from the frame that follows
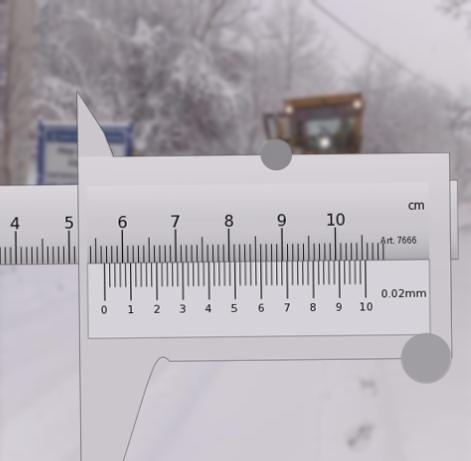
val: {"value": 56.6, "unit": "mm"}
